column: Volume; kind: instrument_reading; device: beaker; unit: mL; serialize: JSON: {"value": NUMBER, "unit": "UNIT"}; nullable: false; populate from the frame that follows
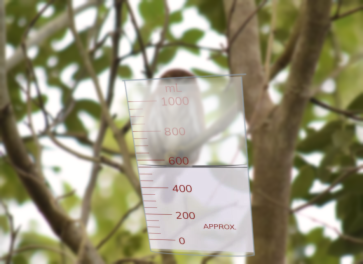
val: {"value": 550, "unit": "mL"}
